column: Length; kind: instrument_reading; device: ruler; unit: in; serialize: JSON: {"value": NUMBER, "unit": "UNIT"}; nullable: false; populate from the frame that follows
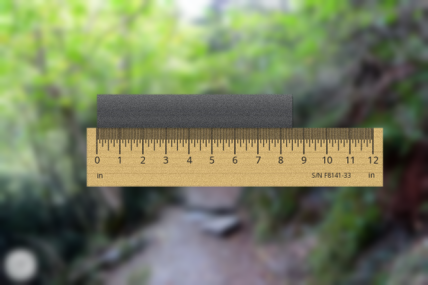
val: {"value": 8.5, "unit": "in"}
